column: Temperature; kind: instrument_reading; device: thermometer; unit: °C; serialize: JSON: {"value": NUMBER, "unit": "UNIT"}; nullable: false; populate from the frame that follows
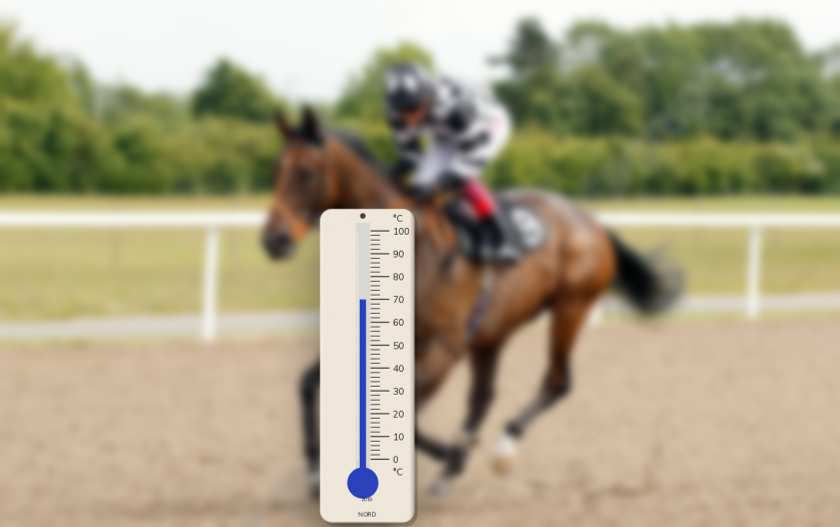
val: {"value": 70, "unit": "°C"}
